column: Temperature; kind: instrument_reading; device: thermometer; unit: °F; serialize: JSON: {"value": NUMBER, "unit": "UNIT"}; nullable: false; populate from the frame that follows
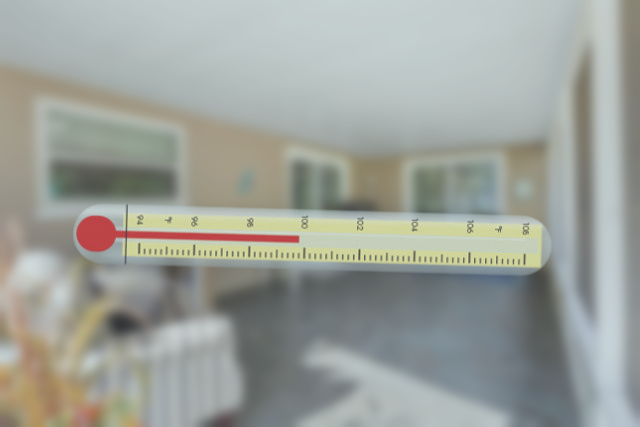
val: {"value": 99.8, "unit": "°F"}
